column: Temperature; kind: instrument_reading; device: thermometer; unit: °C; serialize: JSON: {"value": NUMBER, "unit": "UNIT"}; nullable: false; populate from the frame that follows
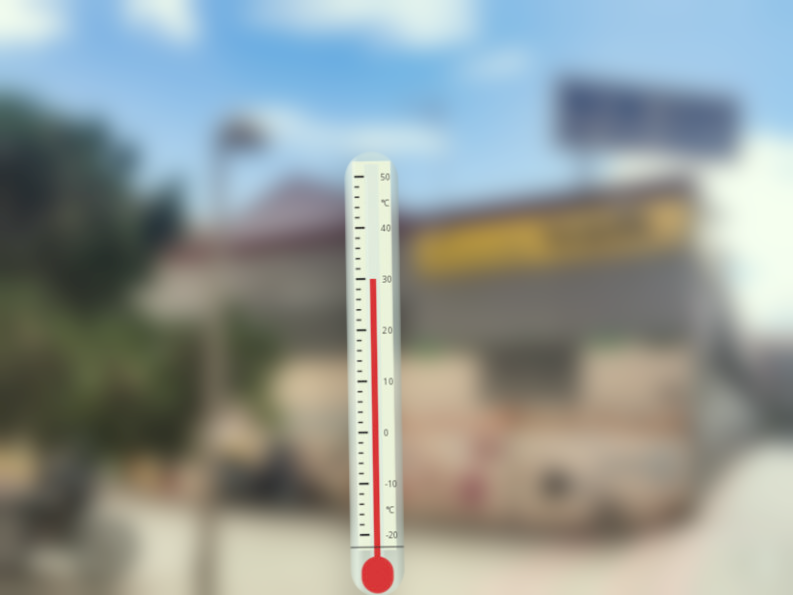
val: {"value": 30, "unit": "°C"}
